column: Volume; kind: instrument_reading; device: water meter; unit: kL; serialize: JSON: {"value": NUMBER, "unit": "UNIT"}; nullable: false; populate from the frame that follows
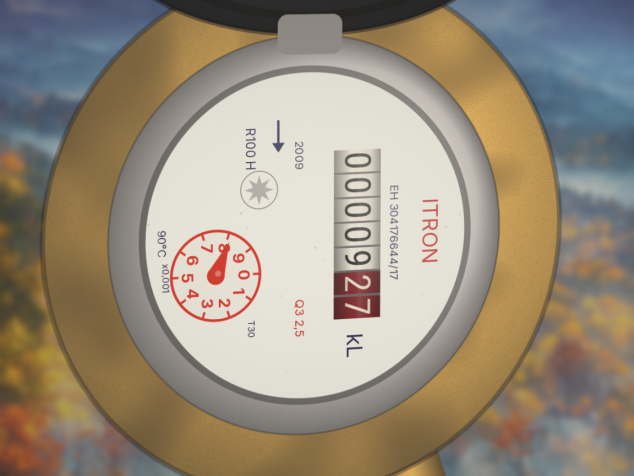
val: {"value": 9.278, "unit": "kL"}
